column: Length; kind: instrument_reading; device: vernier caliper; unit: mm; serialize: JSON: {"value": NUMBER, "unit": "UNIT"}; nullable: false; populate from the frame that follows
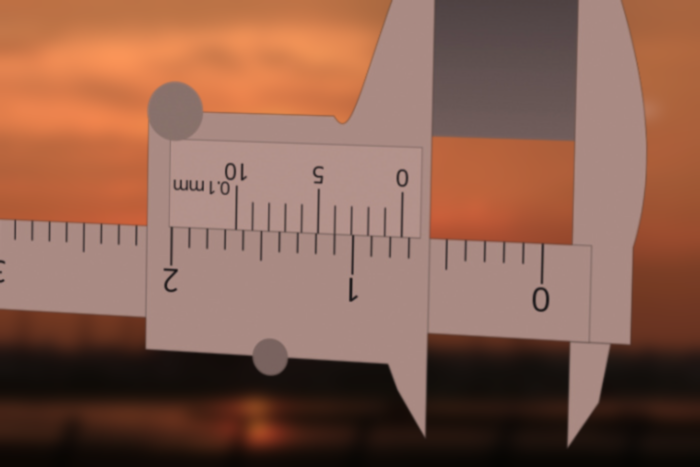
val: {"value": 7.4, "unit": "mm"}
